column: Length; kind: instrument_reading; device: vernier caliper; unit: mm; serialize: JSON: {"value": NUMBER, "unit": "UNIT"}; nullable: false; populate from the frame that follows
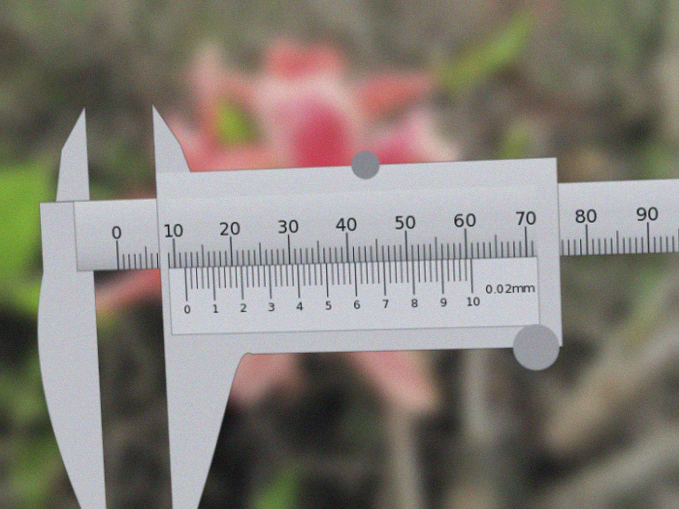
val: {"value": 11.8, "unit": "mm"}
